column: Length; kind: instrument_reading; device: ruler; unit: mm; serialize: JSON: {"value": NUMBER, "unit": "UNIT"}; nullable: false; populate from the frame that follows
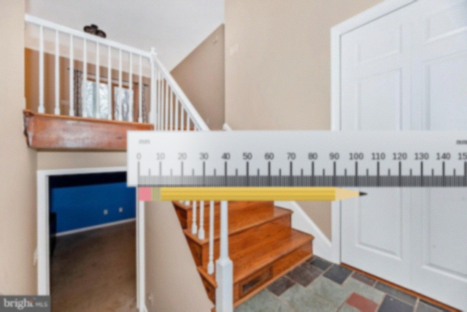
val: {"value": 105, "unit": "mm"}
